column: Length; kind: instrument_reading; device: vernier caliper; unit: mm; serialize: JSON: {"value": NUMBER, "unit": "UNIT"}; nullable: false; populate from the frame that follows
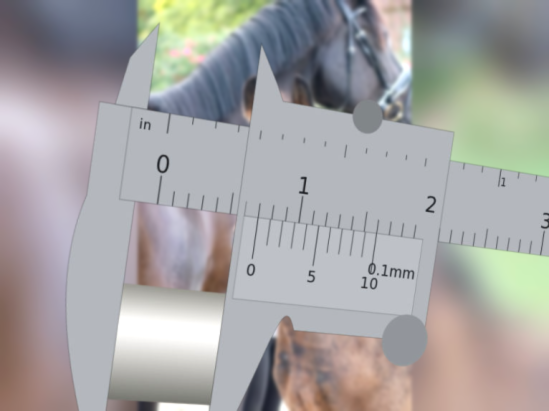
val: {"value": 7.0, "unit": "mm"}
